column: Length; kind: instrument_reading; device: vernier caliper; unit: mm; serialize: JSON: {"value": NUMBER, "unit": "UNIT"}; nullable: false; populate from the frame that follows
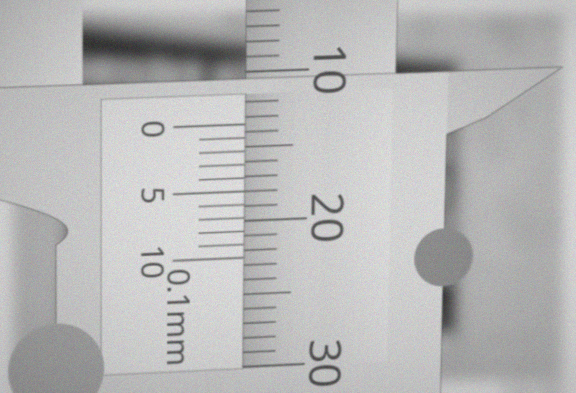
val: {"value": 13.5, "unit": "mm"}
